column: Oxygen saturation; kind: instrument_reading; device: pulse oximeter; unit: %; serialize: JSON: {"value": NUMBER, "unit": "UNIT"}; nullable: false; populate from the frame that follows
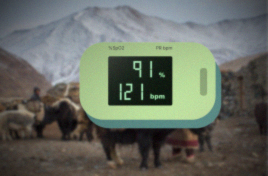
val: {"value": 91, "unit": "%"}
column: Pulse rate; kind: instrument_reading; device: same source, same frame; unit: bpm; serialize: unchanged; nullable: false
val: {"value": 121, "unit": "bpm"}
